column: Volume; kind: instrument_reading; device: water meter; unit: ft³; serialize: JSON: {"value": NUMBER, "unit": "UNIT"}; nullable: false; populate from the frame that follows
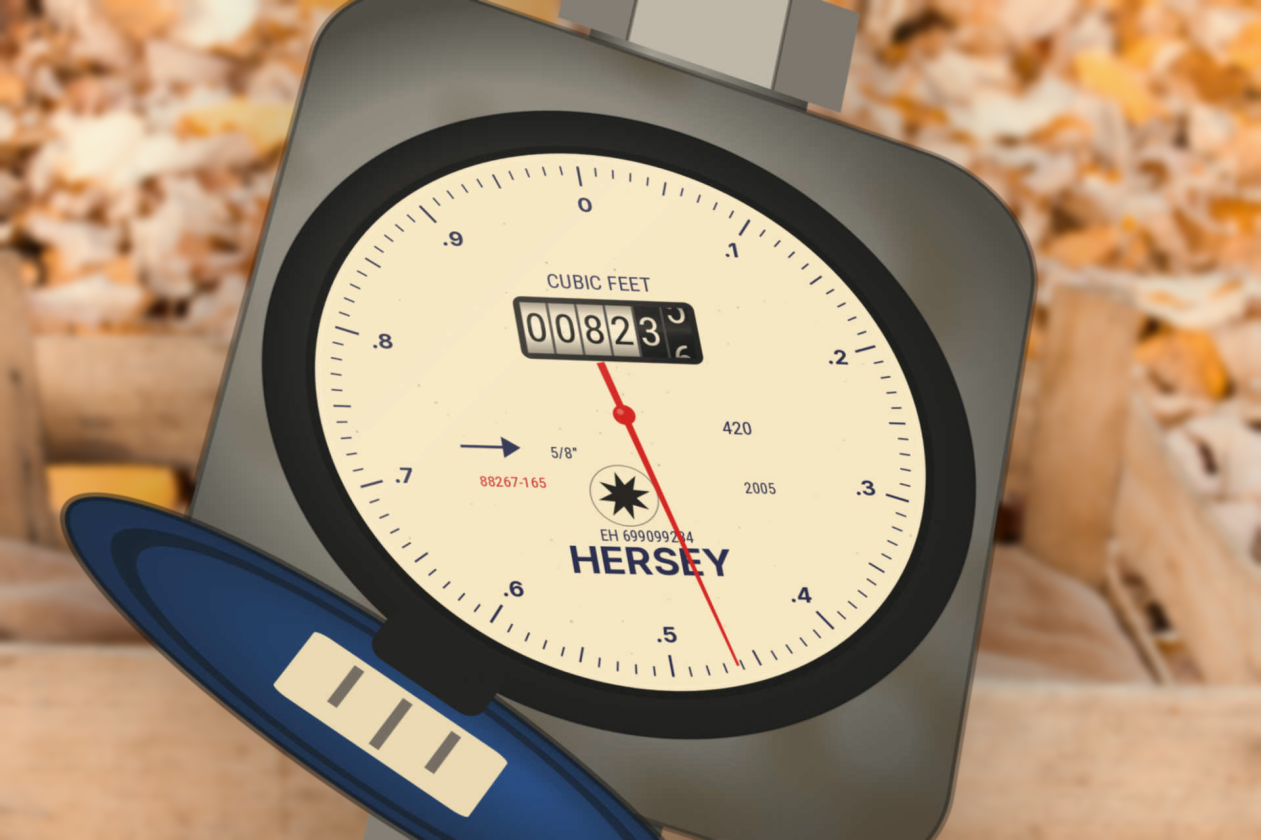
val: {"value": 8235.46, "unit": "ft³"}
